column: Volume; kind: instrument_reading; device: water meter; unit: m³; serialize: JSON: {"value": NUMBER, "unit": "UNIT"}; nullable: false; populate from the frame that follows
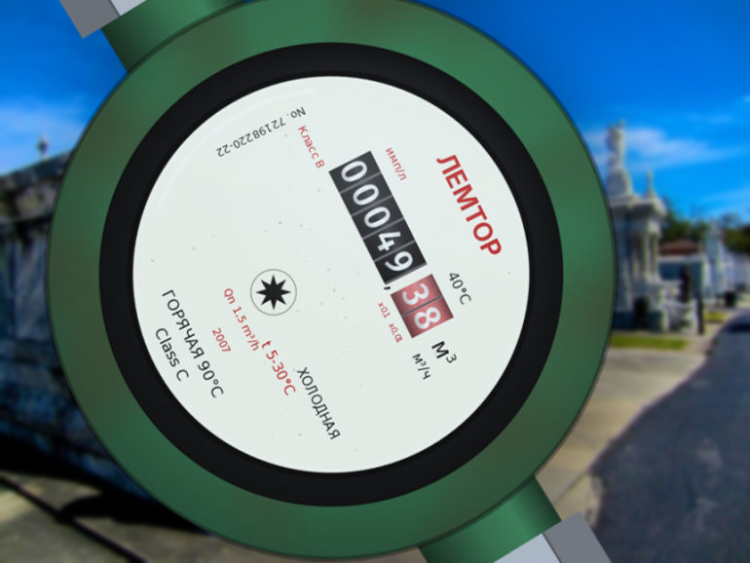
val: {"value": 49.38, "unit": "m³"}
